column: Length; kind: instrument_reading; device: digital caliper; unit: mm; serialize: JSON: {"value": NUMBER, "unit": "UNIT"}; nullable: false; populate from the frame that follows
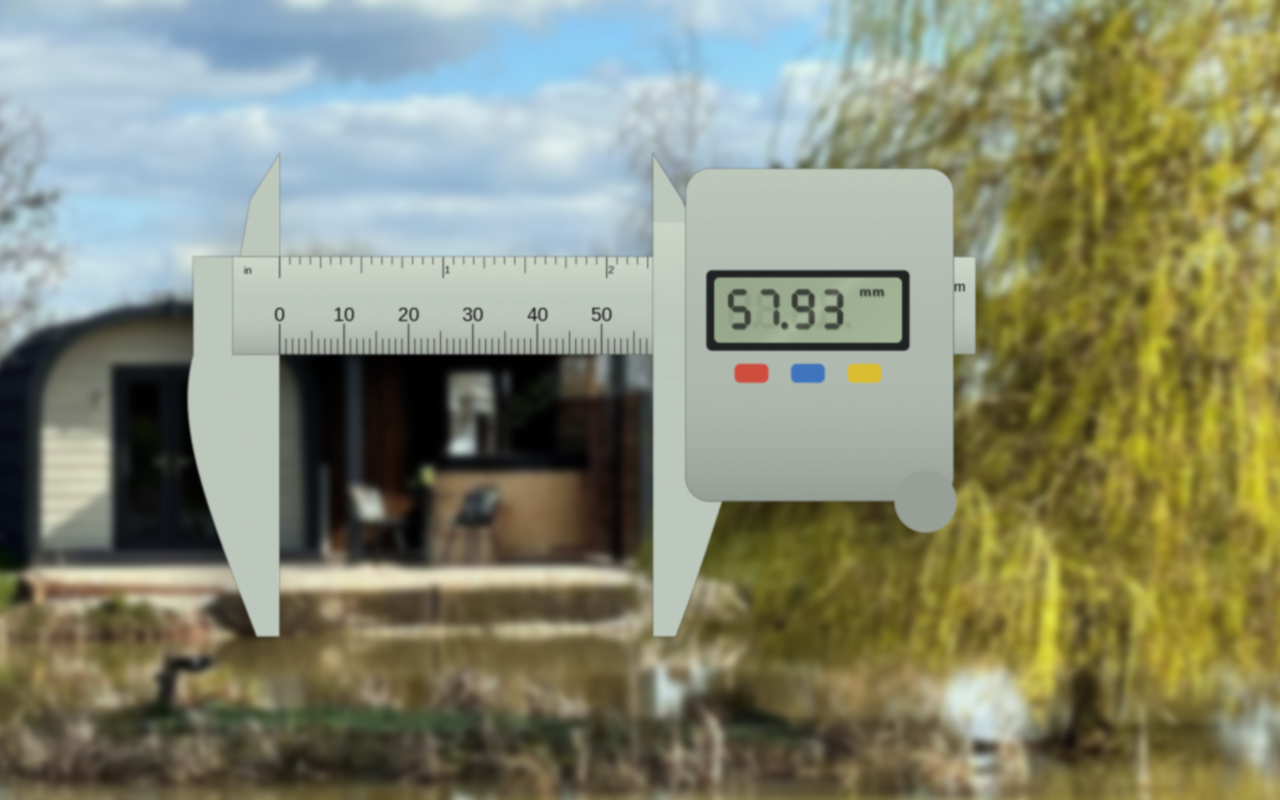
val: {"value": 57.93, "unit": "mm"}
